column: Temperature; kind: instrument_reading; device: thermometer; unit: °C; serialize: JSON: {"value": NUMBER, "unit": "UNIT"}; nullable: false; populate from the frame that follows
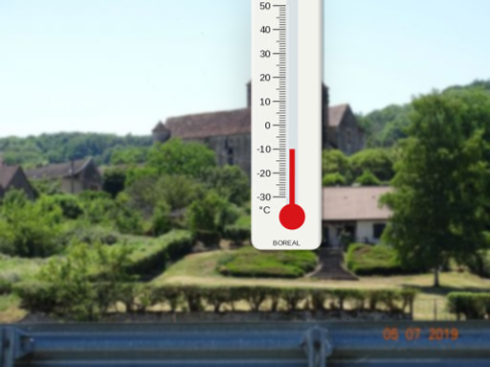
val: {"value": -10, "unit": "°C"}
